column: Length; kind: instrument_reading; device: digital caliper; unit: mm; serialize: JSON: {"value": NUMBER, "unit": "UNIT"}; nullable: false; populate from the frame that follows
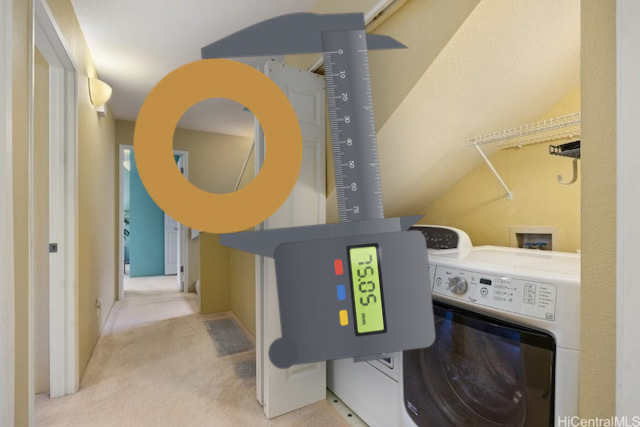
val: {"value": 75.05, "unit": "mm"}
